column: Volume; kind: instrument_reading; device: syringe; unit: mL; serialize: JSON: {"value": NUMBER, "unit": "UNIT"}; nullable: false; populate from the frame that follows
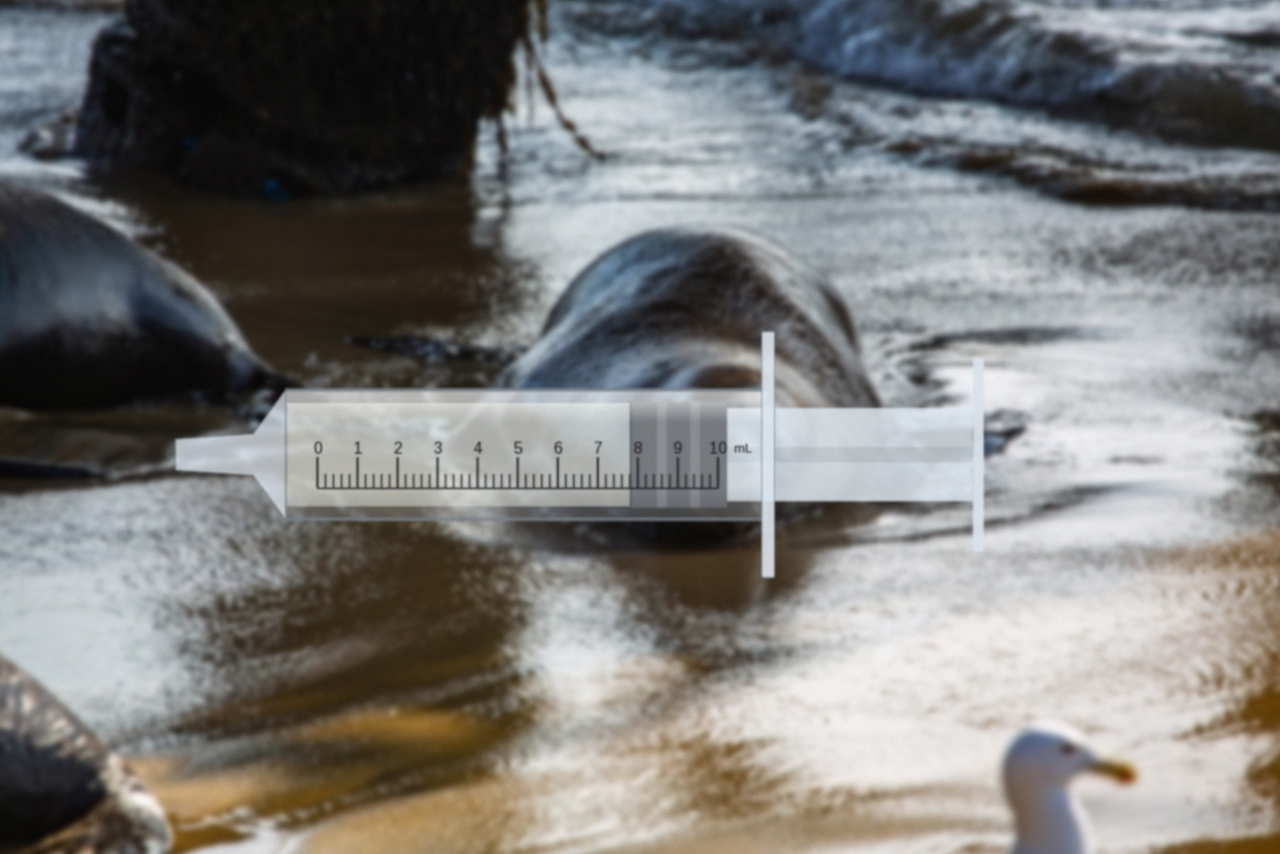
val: {"value": 7.8, "unit": "mL"}
